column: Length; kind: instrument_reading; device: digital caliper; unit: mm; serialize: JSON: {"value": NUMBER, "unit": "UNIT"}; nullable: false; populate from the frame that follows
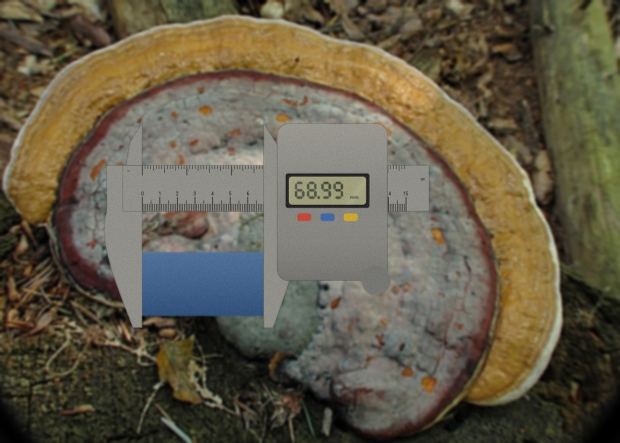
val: {"value": 68.99, "unit": "mm"}
